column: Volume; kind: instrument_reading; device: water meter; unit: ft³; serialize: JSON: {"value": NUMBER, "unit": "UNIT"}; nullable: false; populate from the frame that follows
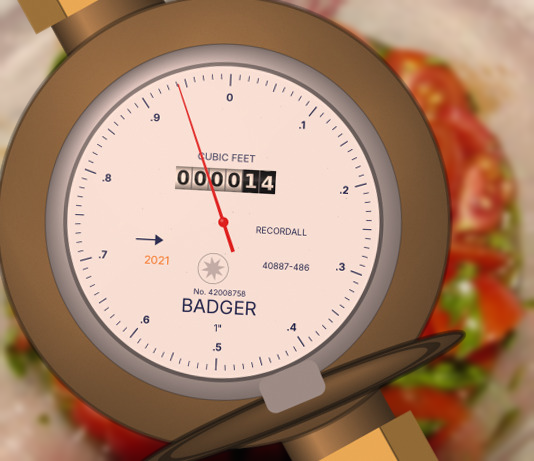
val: {"value": 13.94, "unit": "ft³"}
